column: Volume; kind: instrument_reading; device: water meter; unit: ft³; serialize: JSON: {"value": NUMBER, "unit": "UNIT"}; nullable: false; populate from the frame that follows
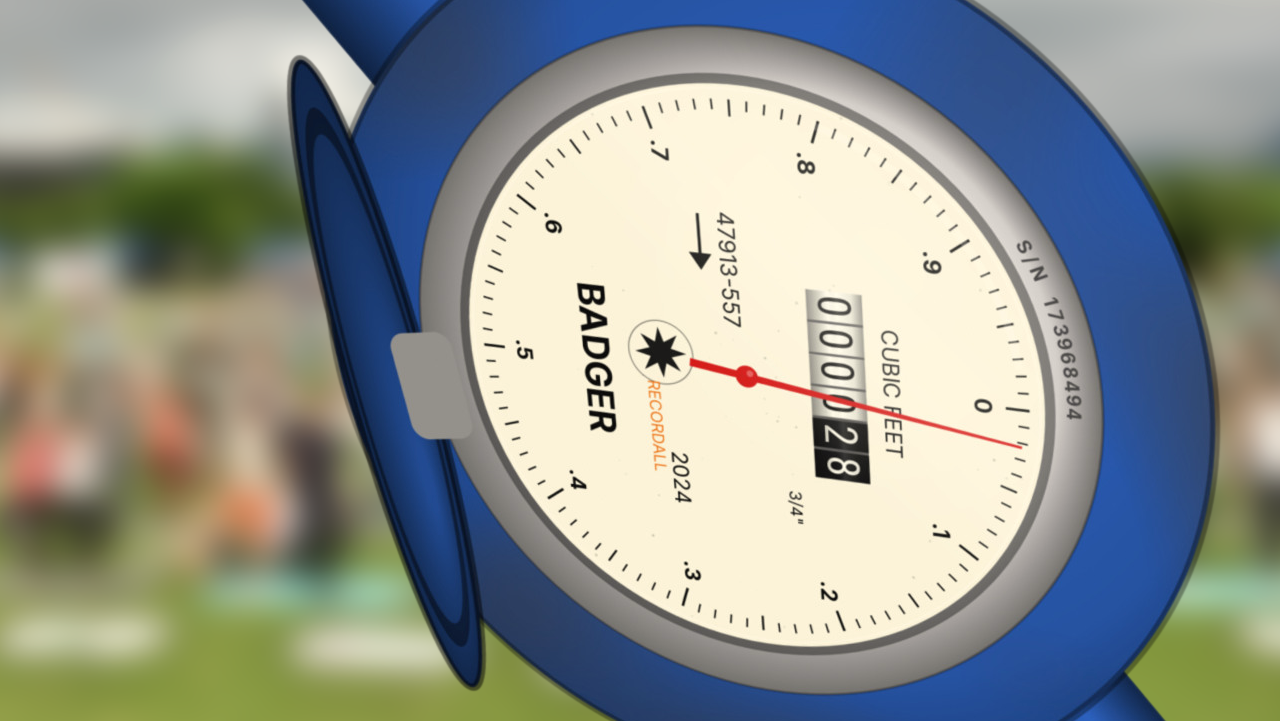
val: {"value": 28.02, "unit": "ft³"}
